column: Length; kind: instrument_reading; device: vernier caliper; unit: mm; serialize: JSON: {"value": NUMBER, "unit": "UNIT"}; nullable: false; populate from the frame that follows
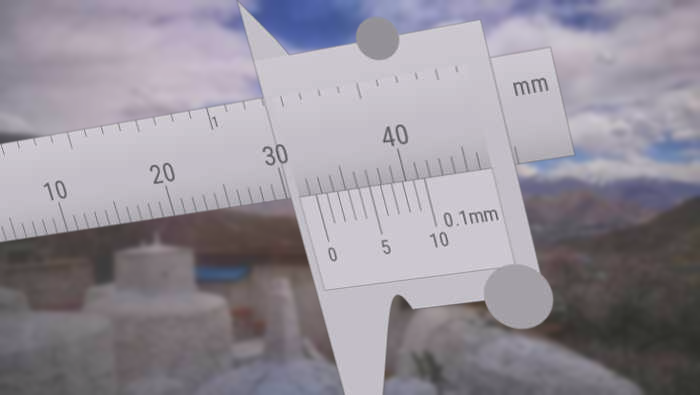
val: {"value": 32.5, "unit": "mm"}
